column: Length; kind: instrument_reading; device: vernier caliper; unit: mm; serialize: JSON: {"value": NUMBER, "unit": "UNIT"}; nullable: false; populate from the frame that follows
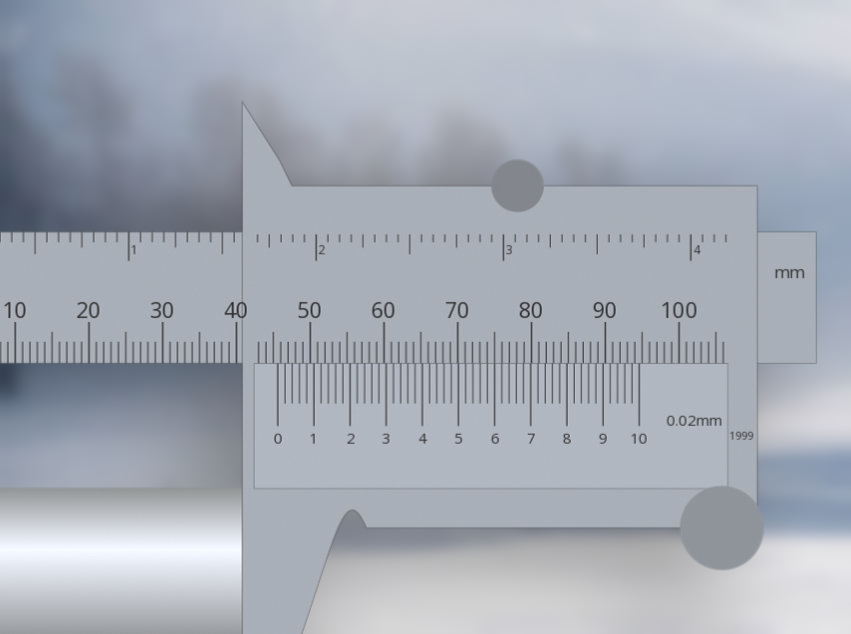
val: {"value": 45.6, "unit": "mm"}
